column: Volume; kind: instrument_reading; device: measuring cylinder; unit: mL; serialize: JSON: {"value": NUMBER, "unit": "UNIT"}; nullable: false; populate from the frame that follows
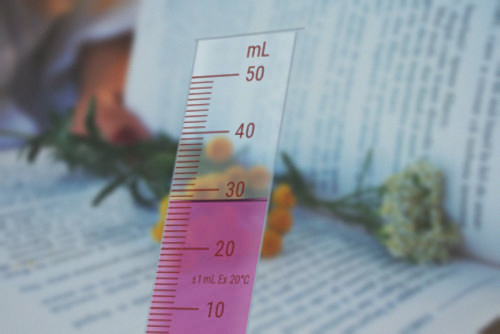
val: {"value": 28, "unit": "mL"}
